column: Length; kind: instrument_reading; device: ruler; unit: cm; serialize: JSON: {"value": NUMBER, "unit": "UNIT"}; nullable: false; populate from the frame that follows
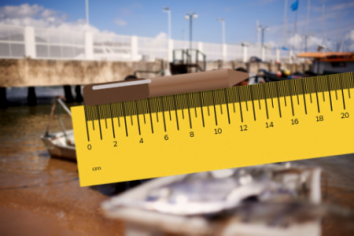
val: {"value": 13.5, "unit": "cm"}
